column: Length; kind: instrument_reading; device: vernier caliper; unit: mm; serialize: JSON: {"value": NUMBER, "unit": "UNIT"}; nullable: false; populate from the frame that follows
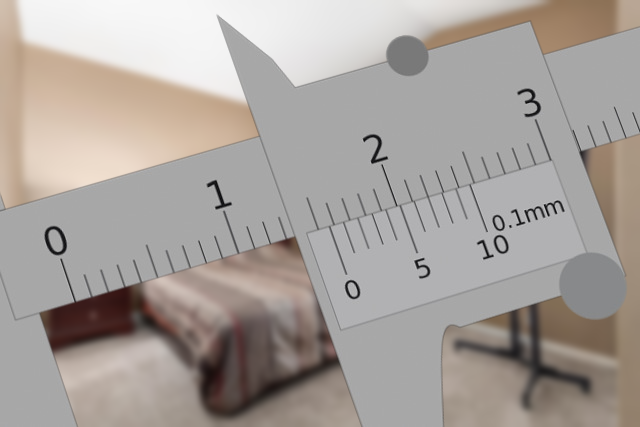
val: {"value": 15.7, "unit": "mm"}
